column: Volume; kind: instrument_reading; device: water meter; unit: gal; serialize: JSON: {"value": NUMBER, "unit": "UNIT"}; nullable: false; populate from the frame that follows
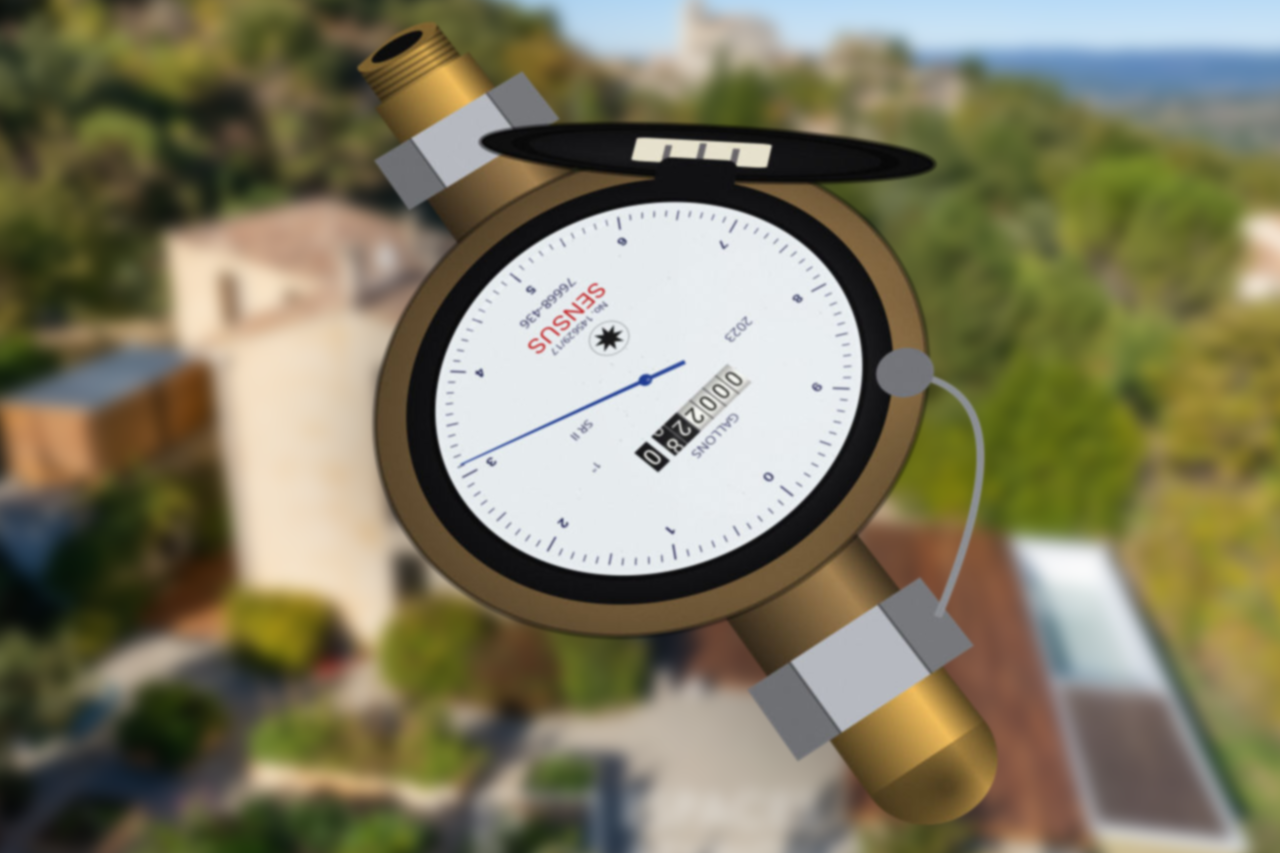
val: {"value": 2283.1, "unit": "gal"}
